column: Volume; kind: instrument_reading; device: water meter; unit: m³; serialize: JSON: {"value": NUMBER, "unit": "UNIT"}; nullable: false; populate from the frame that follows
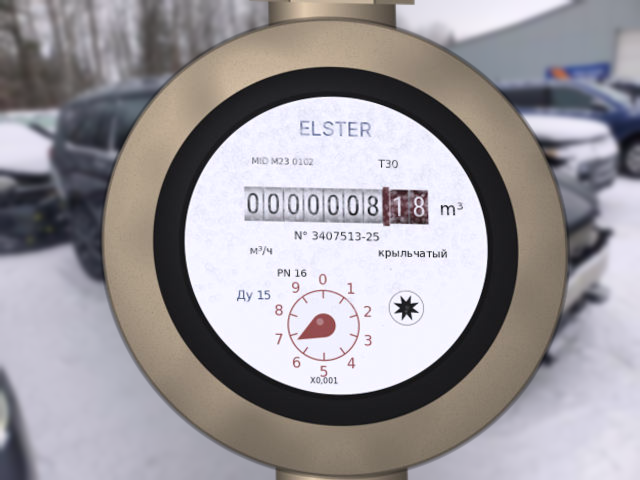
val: {"value": 8.186, "unit": "m³"}
